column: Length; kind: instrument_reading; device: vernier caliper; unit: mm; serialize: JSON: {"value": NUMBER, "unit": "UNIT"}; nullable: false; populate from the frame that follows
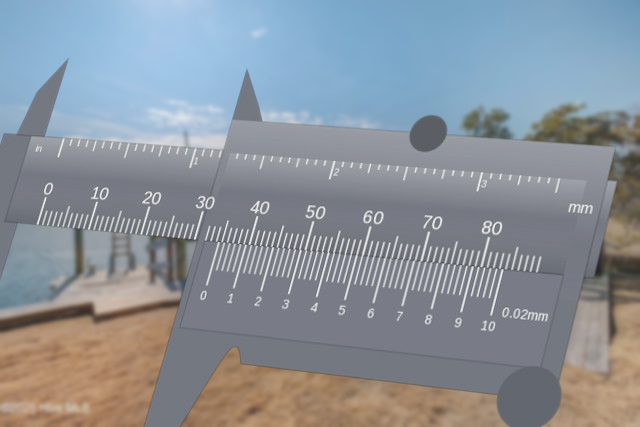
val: {"value": 34.5, "unit": "mm"}
